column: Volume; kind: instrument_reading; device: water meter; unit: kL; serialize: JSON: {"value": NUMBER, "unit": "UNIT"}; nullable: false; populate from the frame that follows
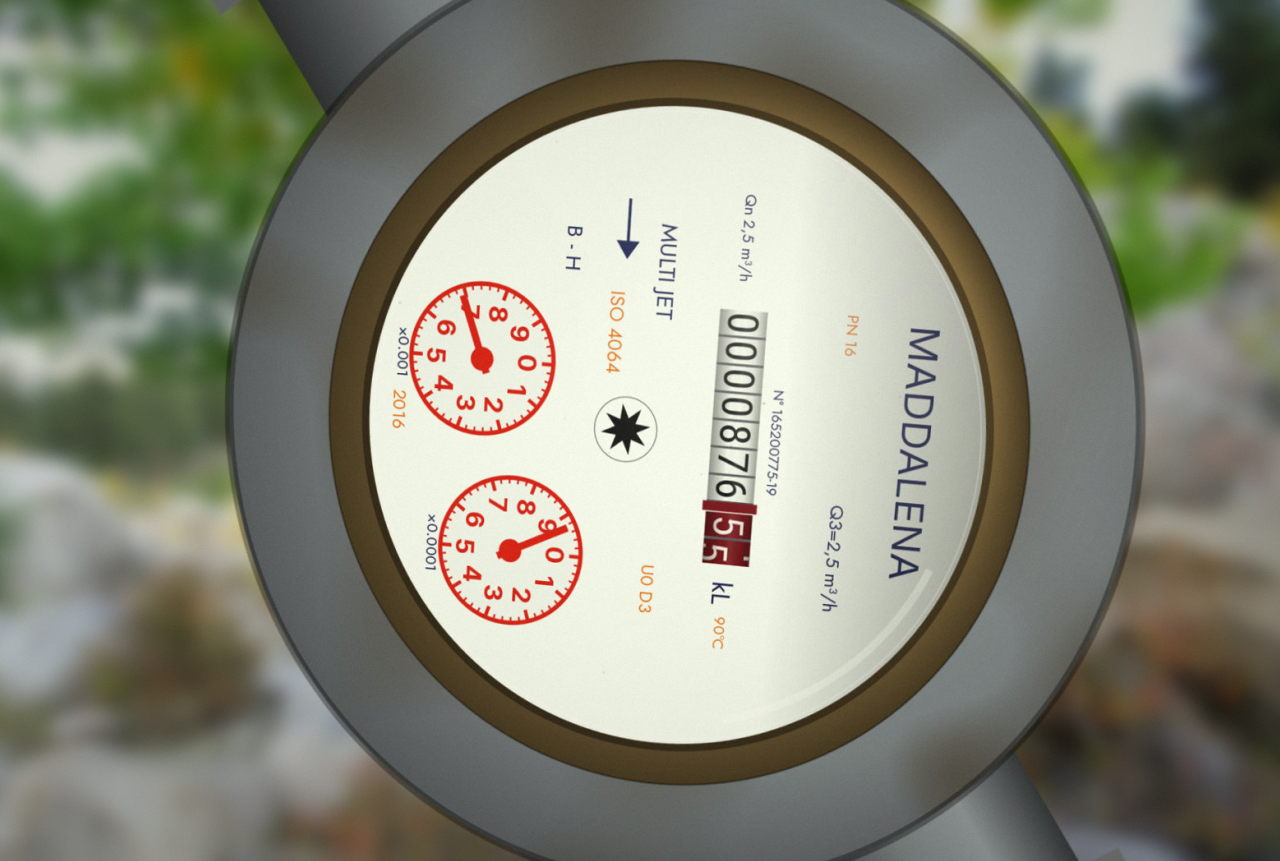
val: {"value": 876.5469, "unit": "kL"}
